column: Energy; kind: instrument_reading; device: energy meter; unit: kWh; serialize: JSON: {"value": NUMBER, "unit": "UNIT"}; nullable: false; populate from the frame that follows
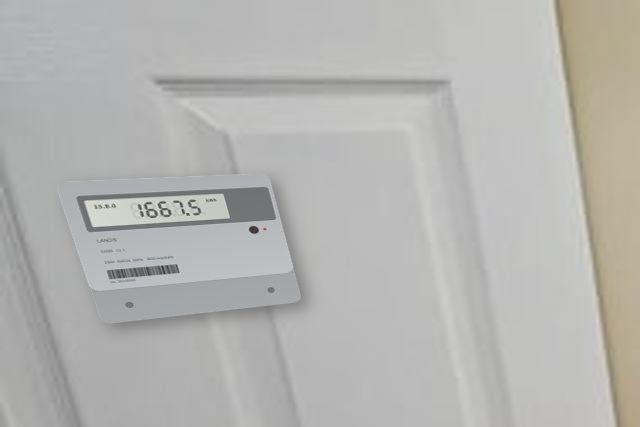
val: {"value": 1667.5, "unit": "kWh"}
